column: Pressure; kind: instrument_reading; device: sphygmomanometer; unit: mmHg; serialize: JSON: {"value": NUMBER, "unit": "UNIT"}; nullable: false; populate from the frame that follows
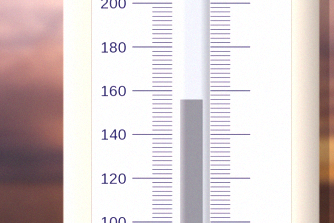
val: {"value": 156, "unit": "mmHg"}
